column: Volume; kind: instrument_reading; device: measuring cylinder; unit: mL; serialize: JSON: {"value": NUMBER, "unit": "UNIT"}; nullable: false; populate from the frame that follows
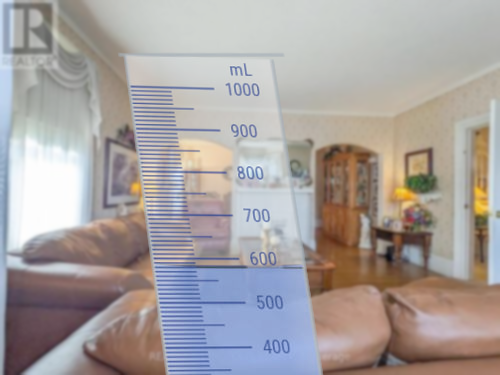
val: {"value": 580, "unit": "mL"}
